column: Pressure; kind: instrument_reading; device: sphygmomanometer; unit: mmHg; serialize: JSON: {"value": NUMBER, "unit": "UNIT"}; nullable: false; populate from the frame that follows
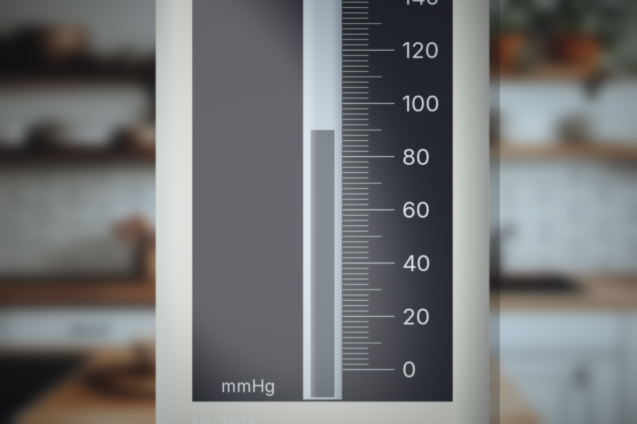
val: {"value": 90, "unit": "mmHg"}
